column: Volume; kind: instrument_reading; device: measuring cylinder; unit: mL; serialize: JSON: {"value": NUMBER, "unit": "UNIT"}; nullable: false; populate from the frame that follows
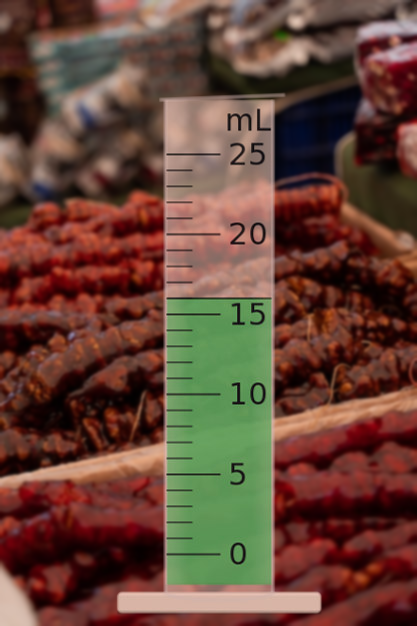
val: {"value": 16, "unit": "mL"}
